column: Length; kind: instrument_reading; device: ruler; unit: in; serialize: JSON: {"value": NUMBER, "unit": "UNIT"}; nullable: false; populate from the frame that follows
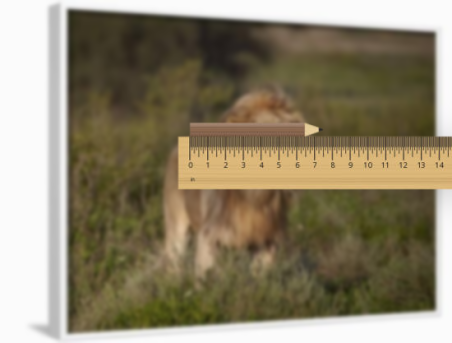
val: {"value": 7.5, "unit": "in"}
